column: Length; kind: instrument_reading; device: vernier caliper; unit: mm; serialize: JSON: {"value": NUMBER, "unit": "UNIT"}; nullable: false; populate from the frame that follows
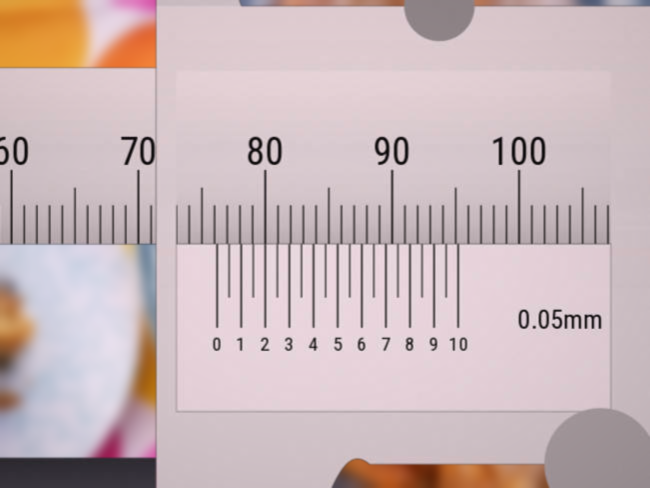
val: {"value": 76.2, "unit": "mm"}
